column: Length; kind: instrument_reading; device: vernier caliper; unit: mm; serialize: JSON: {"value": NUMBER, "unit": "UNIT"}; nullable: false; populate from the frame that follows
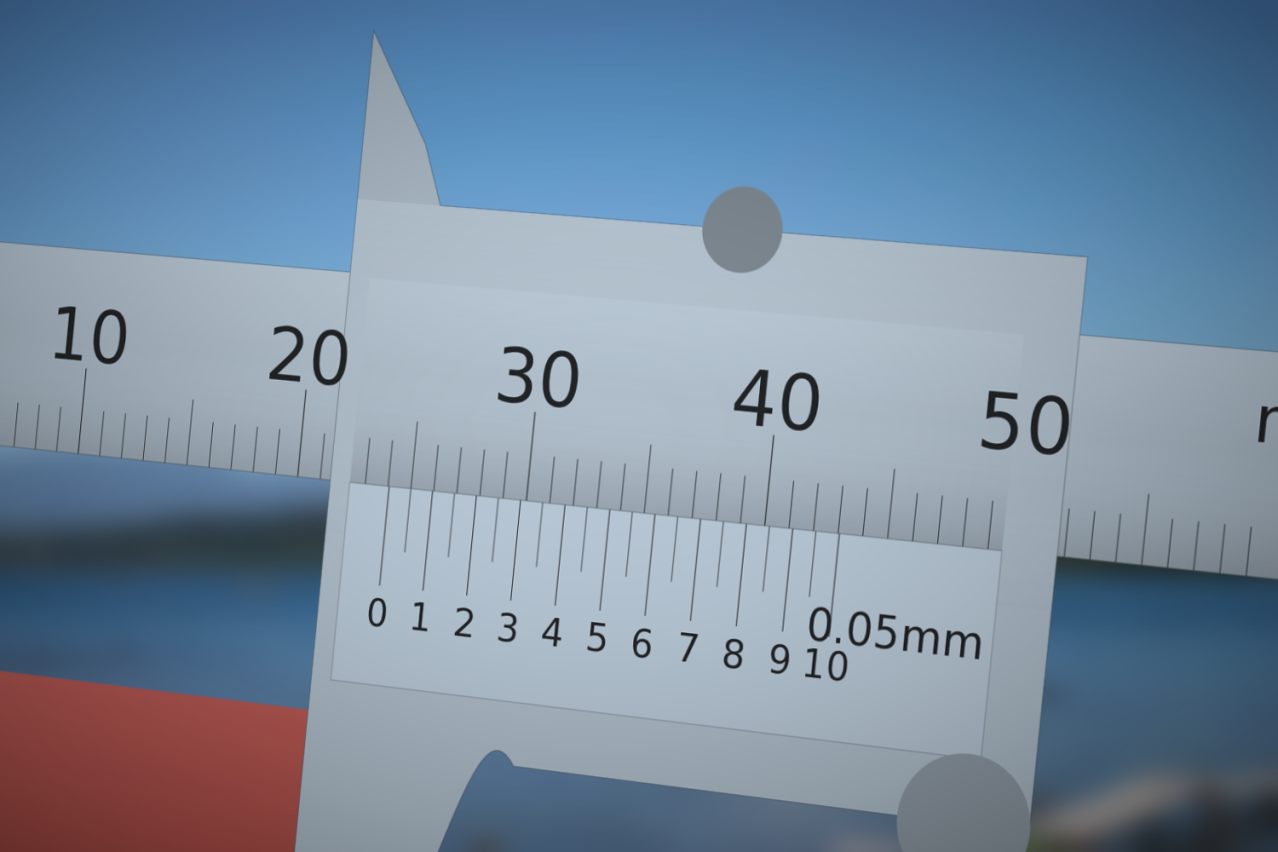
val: {"value": 24.05, "unit": "mm"}
